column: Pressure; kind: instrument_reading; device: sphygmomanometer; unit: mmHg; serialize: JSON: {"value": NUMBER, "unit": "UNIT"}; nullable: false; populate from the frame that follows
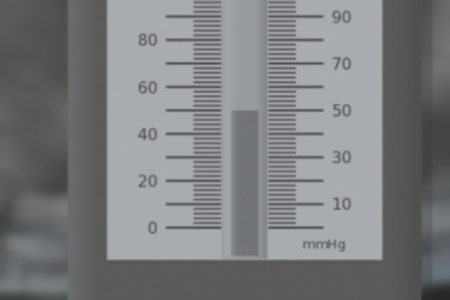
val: {"value": 50, "unit": "mmHg"}
